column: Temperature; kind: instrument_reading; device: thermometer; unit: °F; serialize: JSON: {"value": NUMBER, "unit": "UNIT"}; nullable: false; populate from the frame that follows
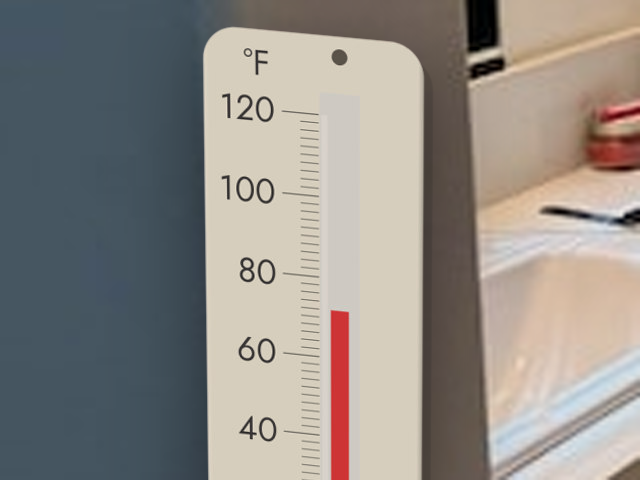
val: {"value": 72, "unit": "°F"}
